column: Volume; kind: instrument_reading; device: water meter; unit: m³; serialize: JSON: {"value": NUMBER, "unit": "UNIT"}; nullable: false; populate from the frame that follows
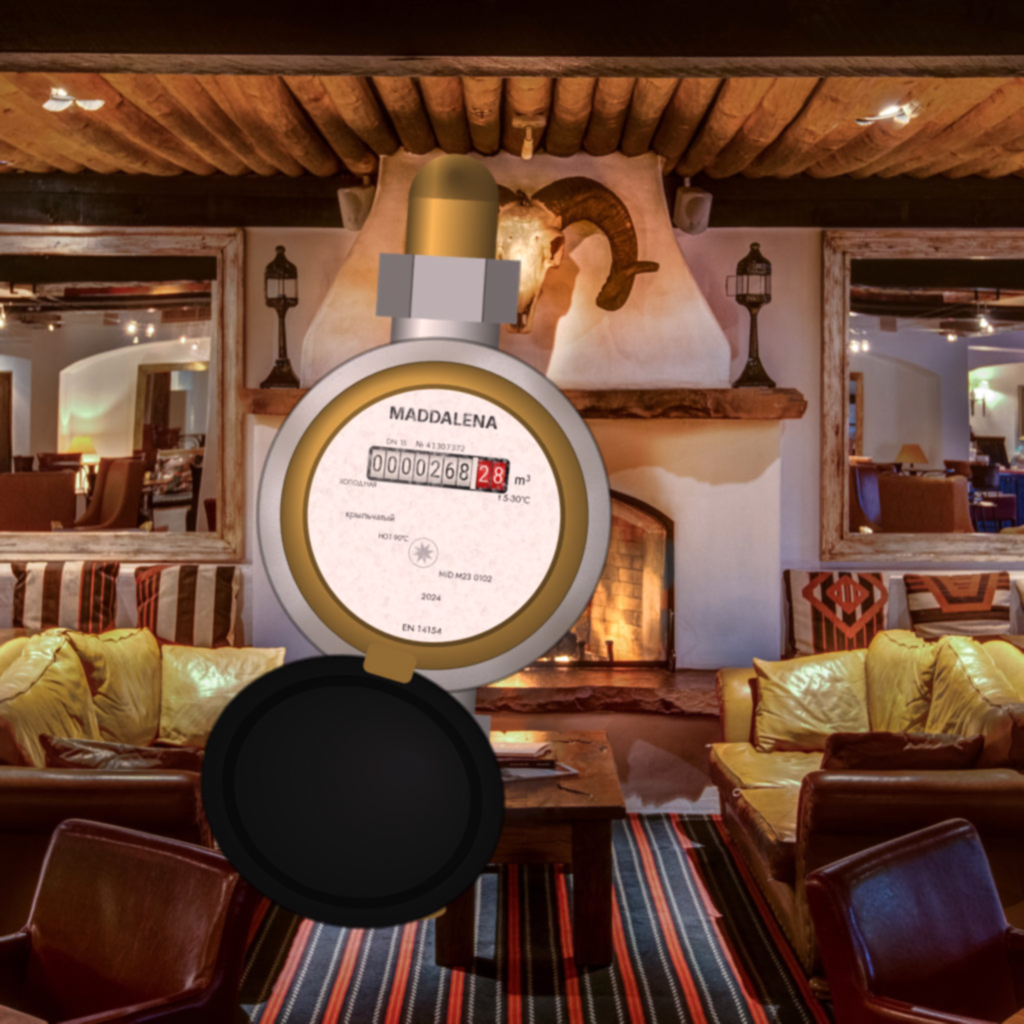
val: {"value": 268.28, "unit": "m³"}
